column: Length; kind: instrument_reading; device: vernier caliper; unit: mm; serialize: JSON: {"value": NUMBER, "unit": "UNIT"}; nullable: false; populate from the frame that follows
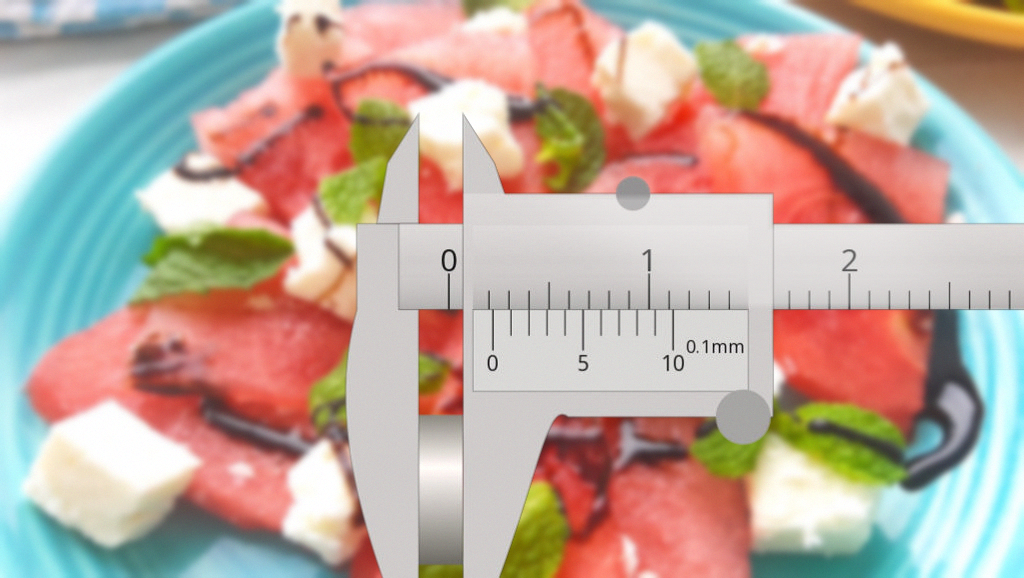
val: {"value": 2.2, "unit": "mm"}
